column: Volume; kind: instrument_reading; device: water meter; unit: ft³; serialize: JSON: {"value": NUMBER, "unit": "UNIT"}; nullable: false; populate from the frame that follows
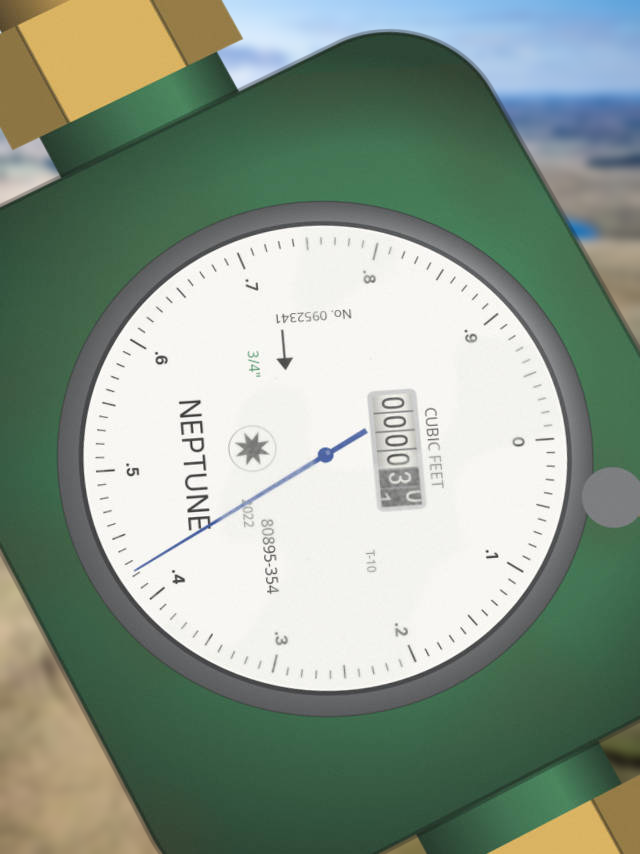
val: {"value": 30.42, "unit": "ft³"}
